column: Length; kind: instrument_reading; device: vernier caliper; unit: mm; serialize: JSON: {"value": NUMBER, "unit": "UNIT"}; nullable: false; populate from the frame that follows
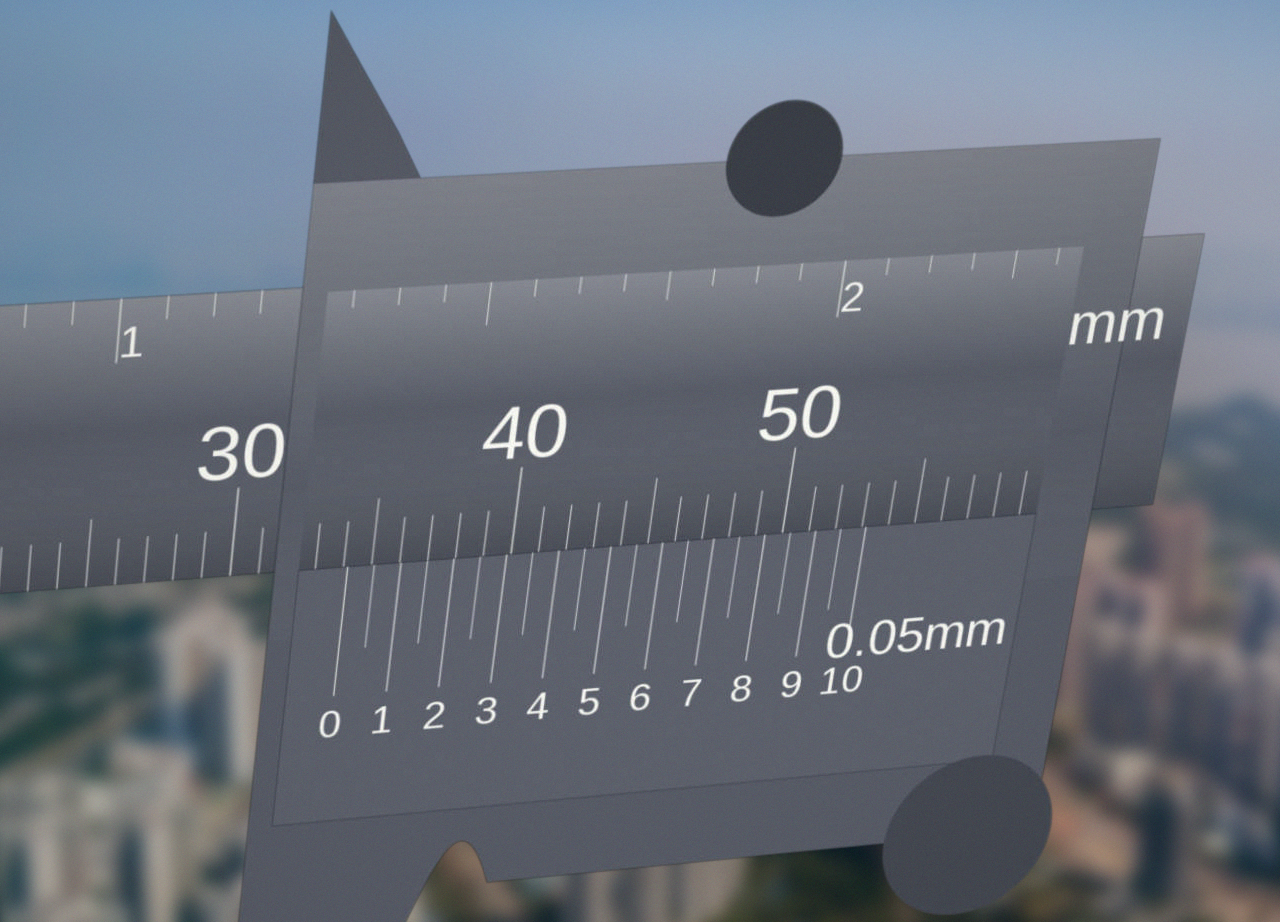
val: {"value": 34.15, "unit": "mm"}
